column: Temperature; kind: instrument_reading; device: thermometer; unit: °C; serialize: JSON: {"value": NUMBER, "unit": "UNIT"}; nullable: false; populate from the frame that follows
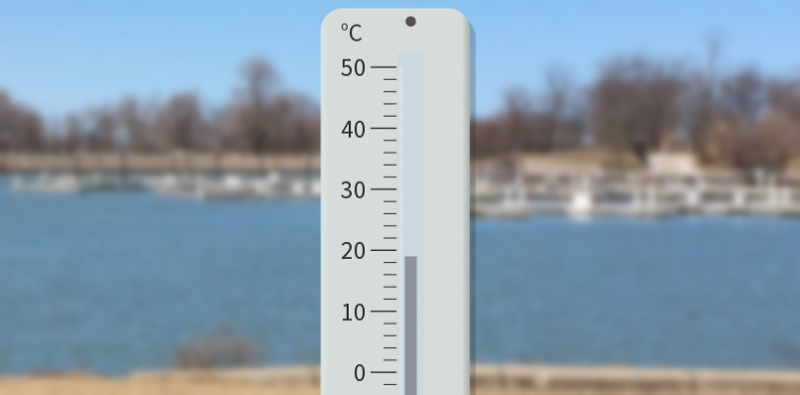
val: {"value": 19, "unit": "°C"}
